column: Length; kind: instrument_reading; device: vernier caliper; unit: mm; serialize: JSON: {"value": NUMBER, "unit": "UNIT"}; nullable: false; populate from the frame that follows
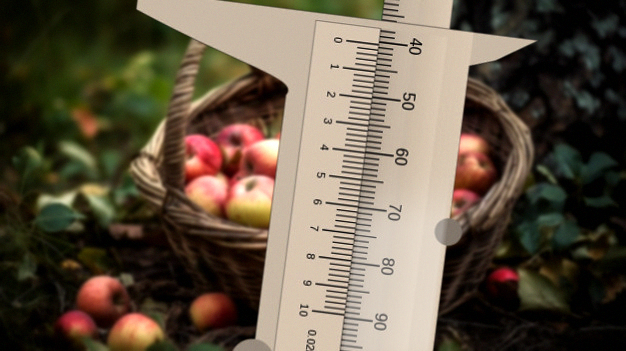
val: {"value": 40.5, "unit": "mm"}
